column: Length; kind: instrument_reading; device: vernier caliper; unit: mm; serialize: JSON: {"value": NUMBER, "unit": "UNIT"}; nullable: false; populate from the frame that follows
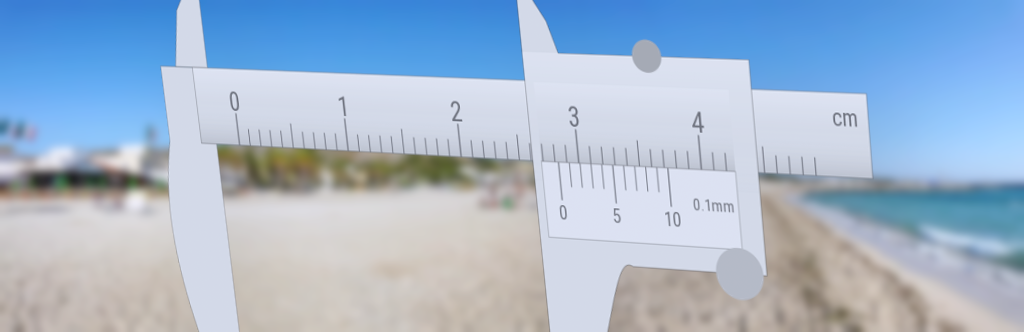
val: {"value": 28.3, "unit": "mm"}
